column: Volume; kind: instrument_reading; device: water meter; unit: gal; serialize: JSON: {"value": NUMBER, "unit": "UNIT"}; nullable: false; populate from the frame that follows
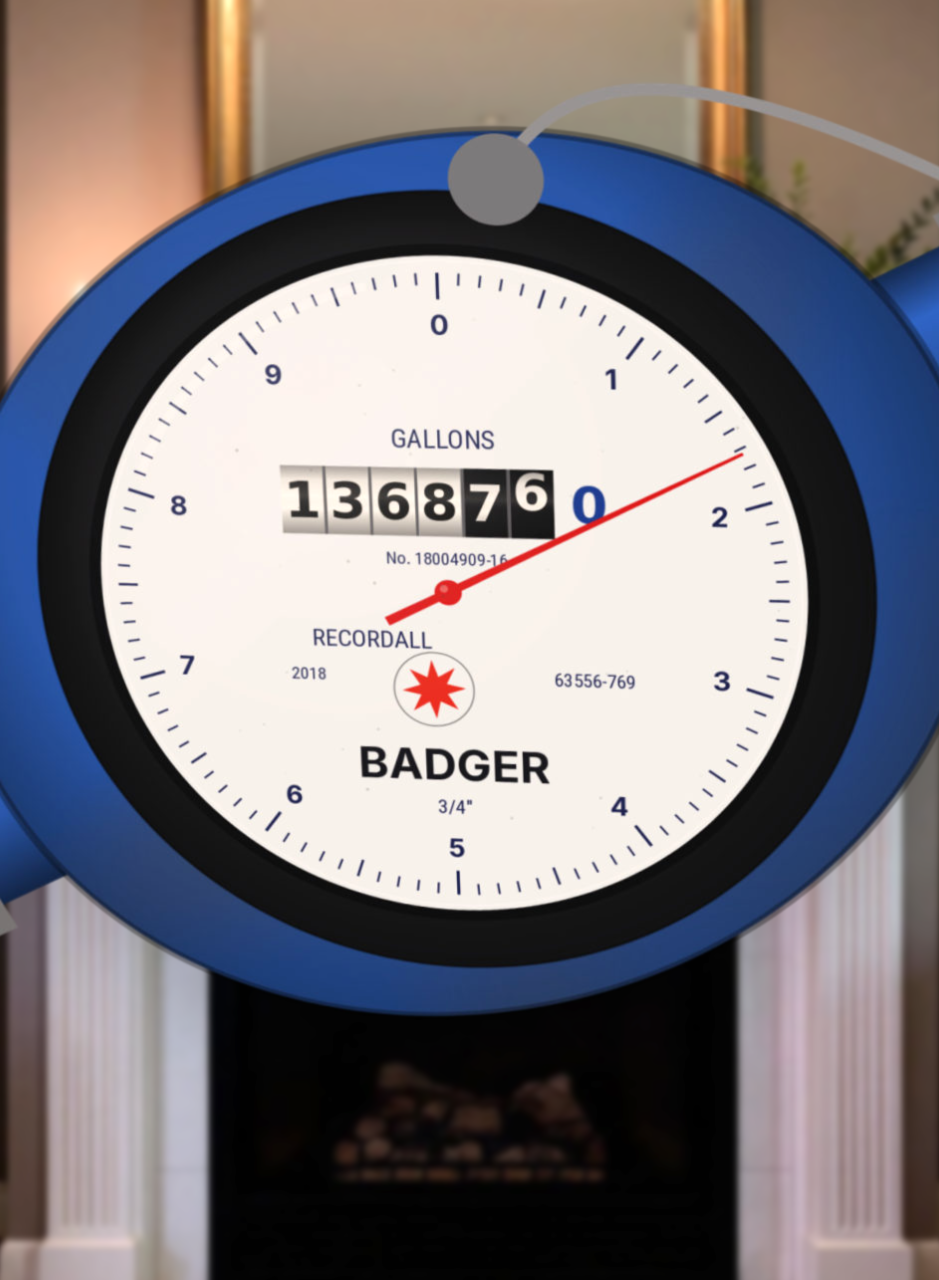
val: {"value": 1368761.7, "unit": "gal"}
